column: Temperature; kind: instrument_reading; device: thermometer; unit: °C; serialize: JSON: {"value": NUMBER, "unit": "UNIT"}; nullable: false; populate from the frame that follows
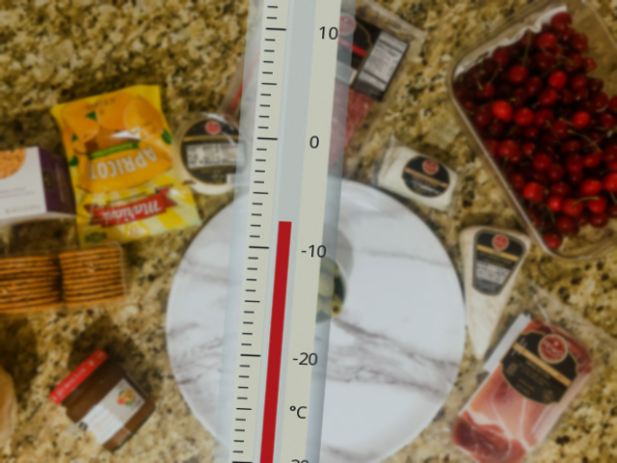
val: {"value": -7.5, "unit": "°C"}
